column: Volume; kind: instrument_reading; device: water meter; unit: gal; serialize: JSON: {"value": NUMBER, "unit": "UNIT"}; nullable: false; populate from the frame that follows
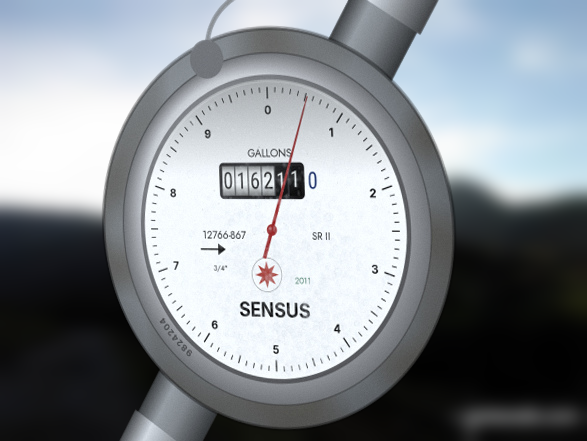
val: {"value": 162110.5, "unit": "gal"}
